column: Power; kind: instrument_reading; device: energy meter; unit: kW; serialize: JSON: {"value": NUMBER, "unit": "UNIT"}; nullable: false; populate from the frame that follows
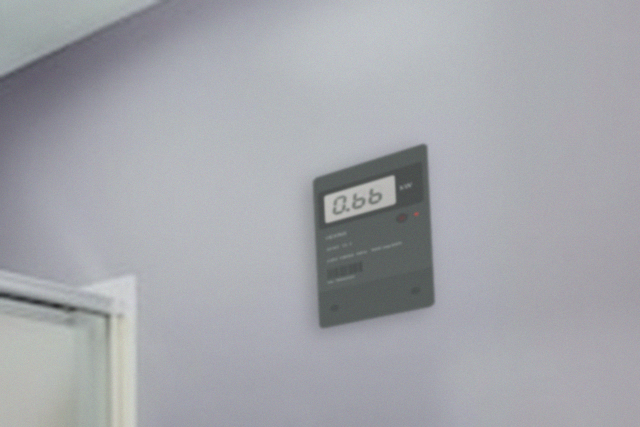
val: {"value": 0.66, "unit": "kW"}
